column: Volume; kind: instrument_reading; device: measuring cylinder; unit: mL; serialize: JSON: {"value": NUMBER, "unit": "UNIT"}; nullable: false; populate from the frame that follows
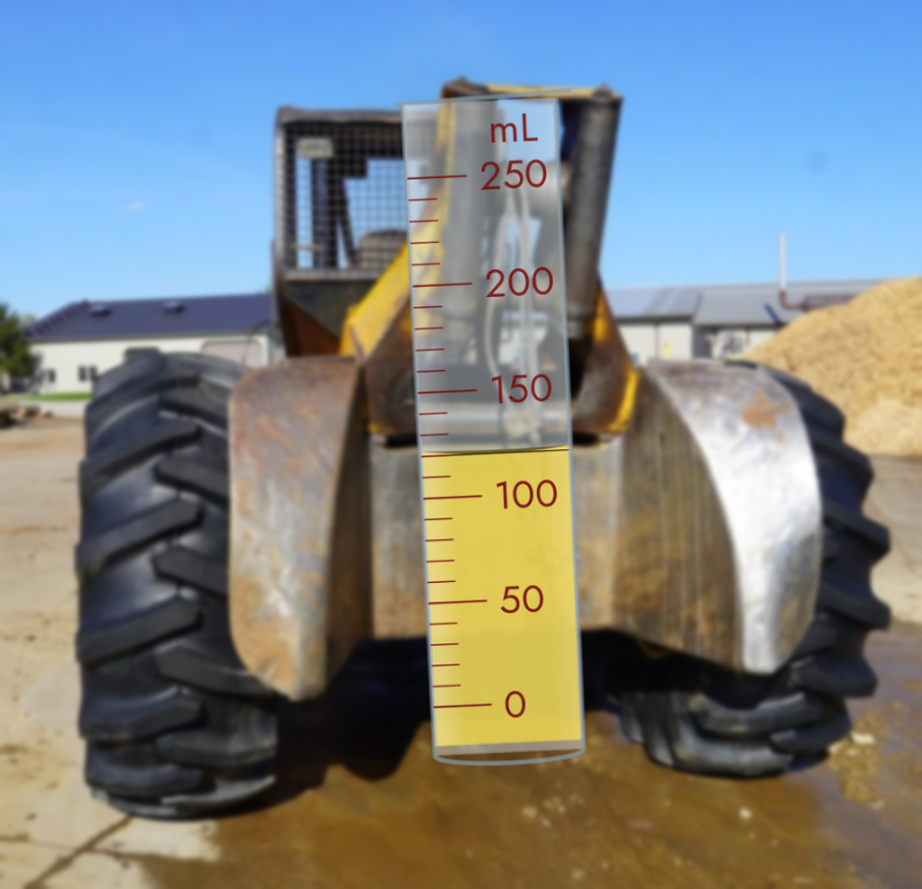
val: {"value": 120, "unit": "mL"}
